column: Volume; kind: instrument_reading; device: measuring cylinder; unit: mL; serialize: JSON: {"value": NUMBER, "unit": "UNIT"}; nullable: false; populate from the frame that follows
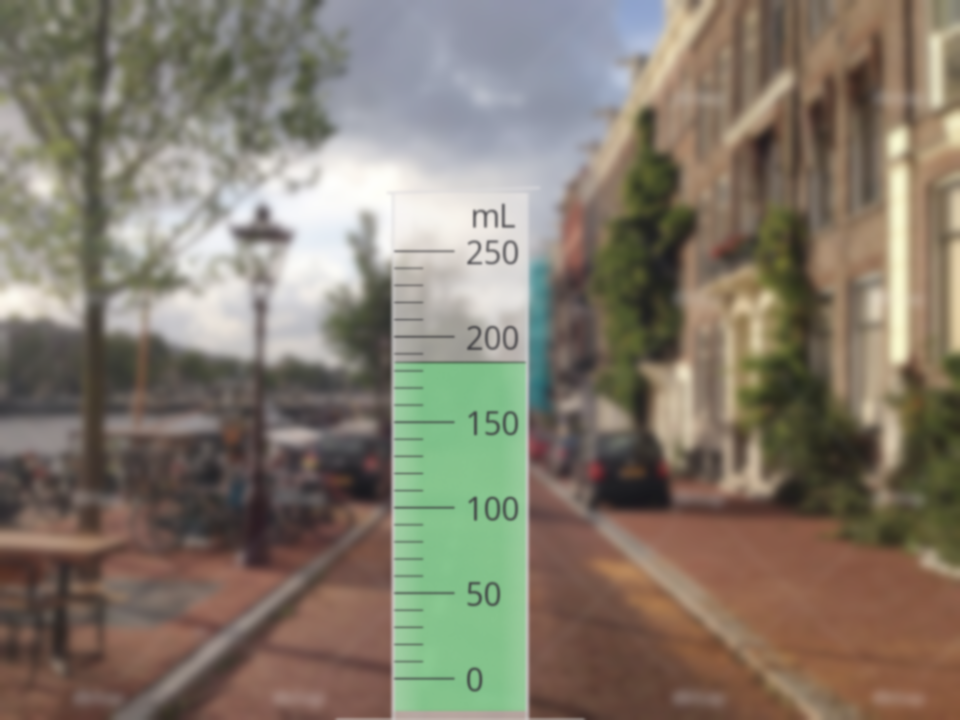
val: {"value": 185, "unit": "mL"}
